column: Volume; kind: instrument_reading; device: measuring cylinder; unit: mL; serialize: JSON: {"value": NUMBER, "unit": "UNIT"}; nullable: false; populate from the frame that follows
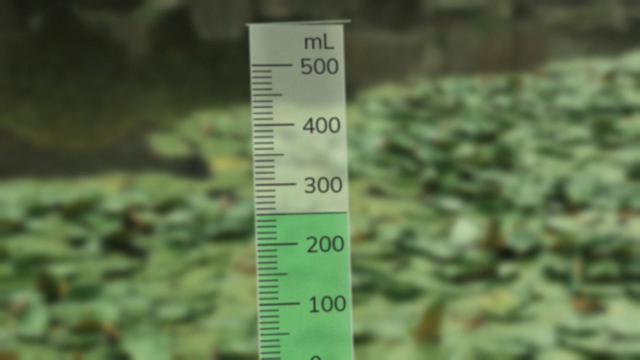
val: {"value": 250, "unit": "mL"}
